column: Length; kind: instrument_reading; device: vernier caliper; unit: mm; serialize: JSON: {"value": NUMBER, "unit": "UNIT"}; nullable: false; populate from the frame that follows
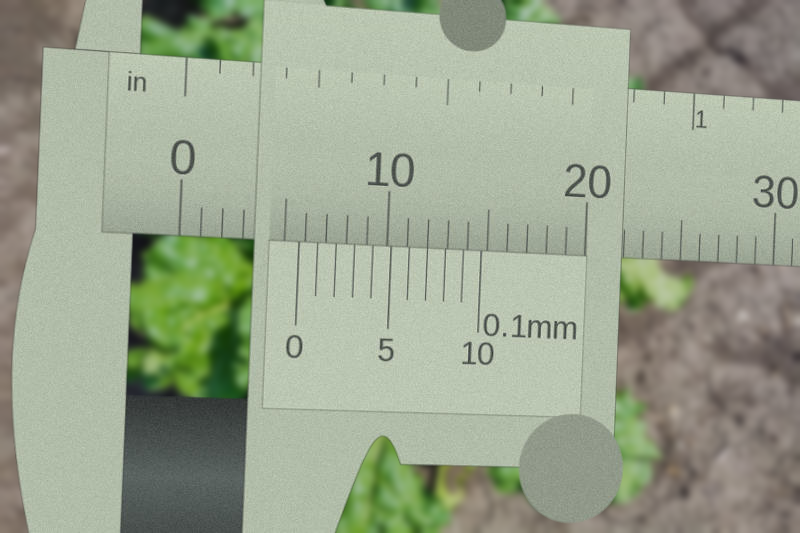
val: {"value": 5.7, "unit": "mm"}
